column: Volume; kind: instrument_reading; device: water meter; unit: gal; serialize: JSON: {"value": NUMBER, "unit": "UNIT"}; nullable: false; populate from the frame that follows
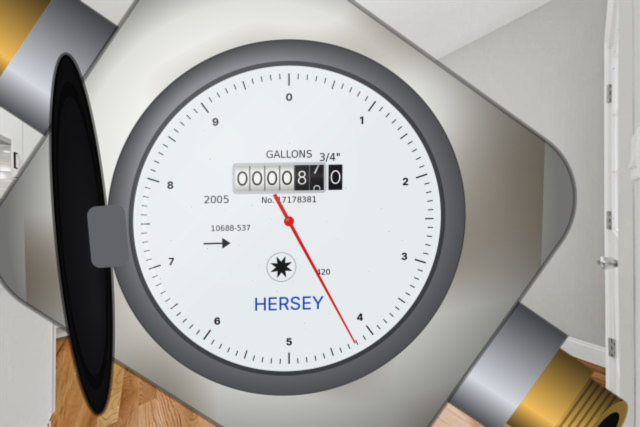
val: {"value": 874.2, "unit": "gal"}
